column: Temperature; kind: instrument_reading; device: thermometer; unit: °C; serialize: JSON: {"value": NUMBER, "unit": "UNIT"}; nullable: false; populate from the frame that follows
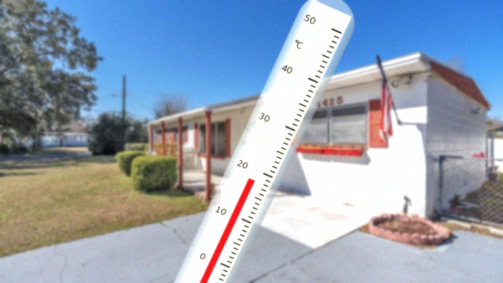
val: {"value": 18, "unit": "°C"}
